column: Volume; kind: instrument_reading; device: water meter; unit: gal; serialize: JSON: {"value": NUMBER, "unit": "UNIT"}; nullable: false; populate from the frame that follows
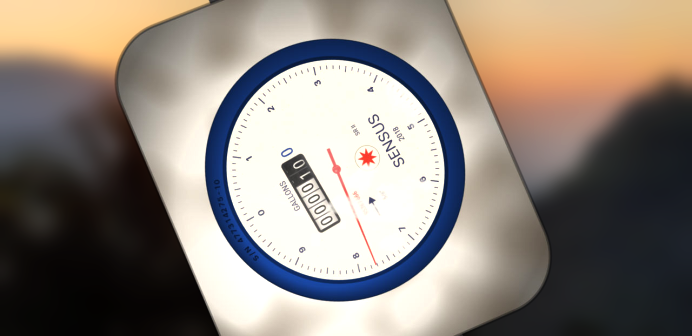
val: {"value": 97.7, "unit": "gal"}
